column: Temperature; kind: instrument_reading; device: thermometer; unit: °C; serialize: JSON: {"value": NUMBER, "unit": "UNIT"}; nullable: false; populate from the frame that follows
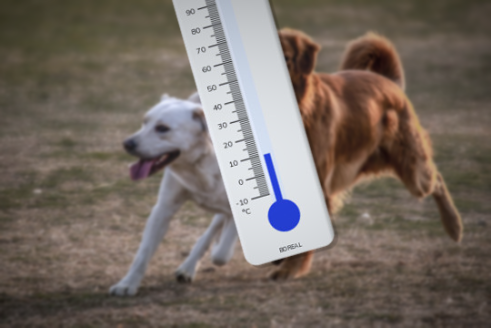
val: {"value": 10, "unit": "°C"}
